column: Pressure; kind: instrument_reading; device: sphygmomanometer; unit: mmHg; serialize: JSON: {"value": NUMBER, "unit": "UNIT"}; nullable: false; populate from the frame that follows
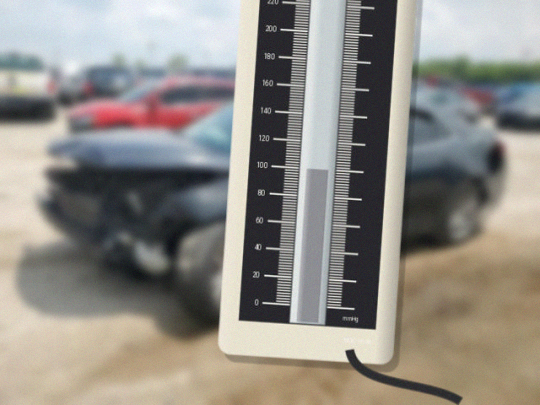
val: {"value": 100, "unit": "mmHg"}
